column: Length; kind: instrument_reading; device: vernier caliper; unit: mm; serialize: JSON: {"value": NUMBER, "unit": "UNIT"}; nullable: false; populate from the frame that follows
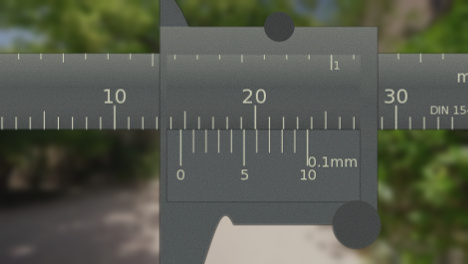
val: {"value": 14.7, "unit": "mm"}
